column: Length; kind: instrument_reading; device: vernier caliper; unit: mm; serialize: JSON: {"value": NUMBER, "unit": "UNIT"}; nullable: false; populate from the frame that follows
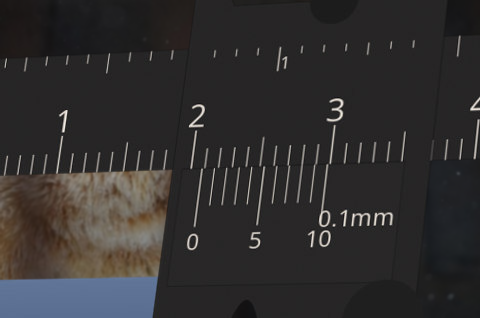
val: {"value": 20.8, "unit": "mm"}
